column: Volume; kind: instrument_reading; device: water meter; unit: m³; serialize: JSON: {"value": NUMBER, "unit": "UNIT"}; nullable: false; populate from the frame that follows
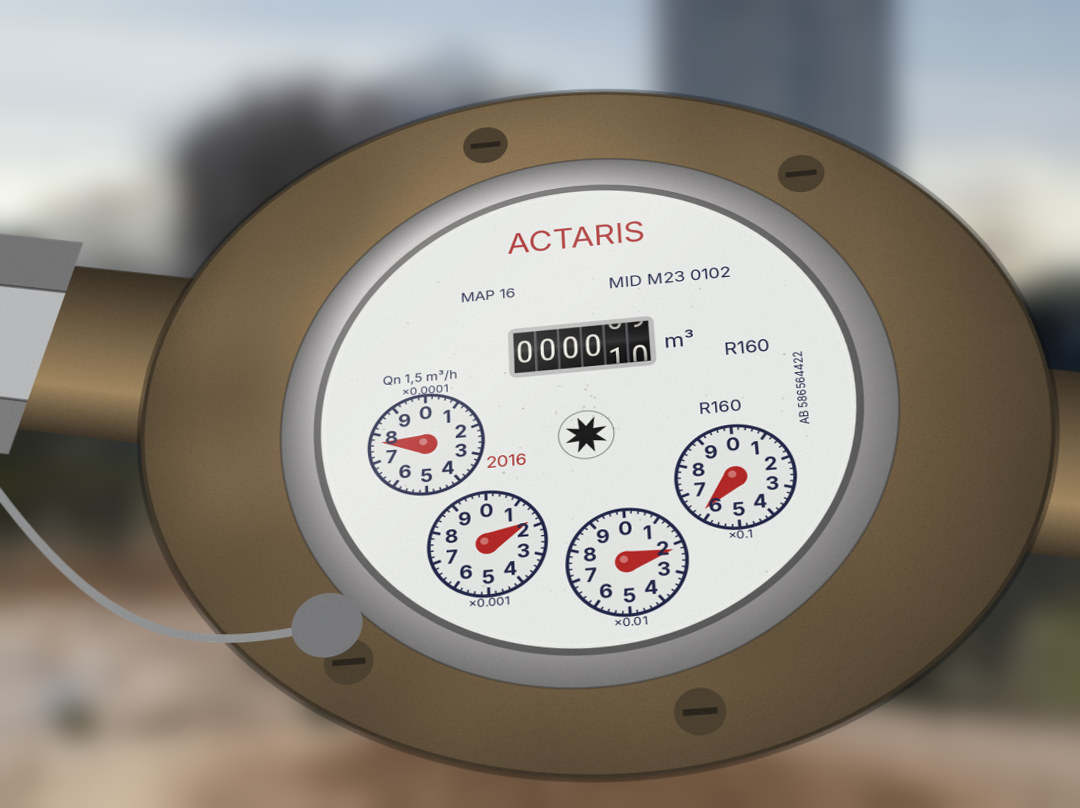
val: {"value": 9.6217, "unit": "m³"}
